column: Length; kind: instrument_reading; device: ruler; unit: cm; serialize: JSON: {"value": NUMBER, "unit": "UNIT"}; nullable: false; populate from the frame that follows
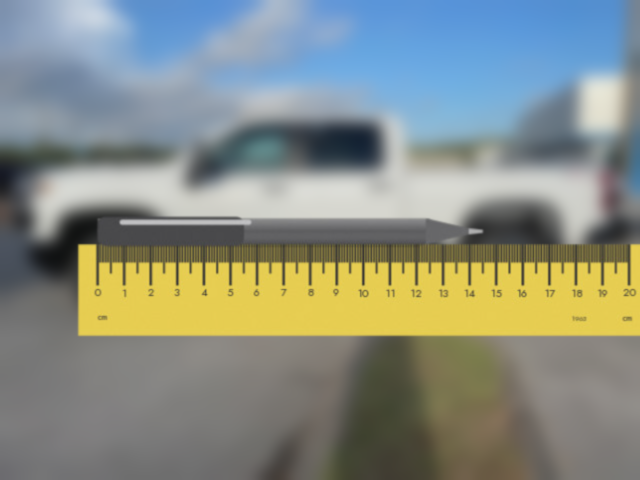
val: {"value": 14.5, "unit": "cm"}
